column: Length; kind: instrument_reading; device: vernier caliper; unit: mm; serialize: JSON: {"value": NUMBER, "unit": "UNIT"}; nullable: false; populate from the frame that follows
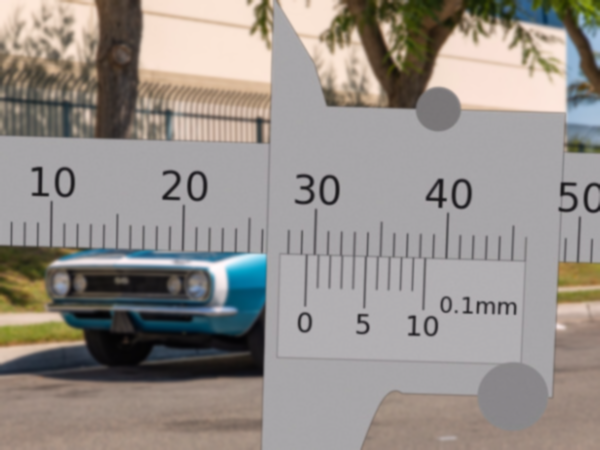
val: {"value": 29.4, "unit": "mm"}
